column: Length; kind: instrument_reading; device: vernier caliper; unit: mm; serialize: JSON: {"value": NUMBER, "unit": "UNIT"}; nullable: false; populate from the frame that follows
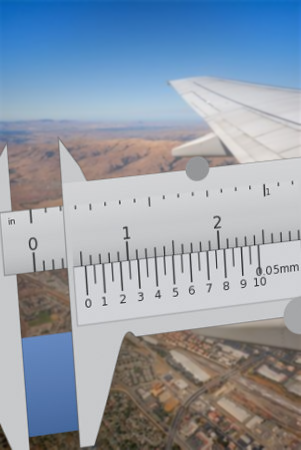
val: {"value": 5.4, "unit": "mm"}
